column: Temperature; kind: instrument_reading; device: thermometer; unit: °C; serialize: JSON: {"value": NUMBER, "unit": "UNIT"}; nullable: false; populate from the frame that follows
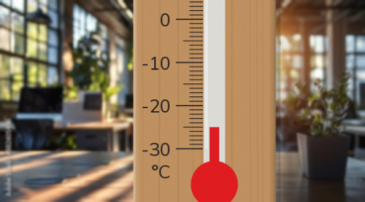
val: {"value": -25, "unit": "°C"}
